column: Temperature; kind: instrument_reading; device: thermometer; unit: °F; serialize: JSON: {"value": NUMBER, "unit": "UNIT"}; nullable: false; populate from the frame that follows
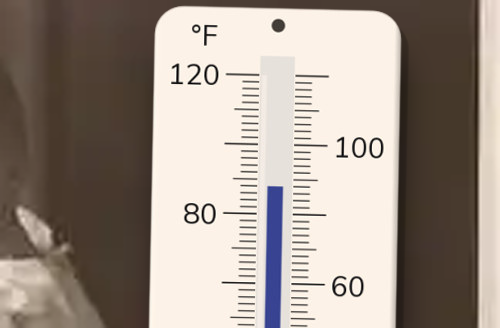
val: {"value": 88, "unit": "°F"}
